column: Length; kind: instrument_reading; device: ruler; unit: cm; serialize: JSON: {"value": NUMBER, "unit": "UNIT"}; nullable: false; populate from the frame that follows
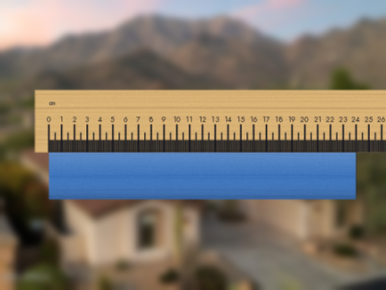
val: {"value": 24, "unit": "cm"}
